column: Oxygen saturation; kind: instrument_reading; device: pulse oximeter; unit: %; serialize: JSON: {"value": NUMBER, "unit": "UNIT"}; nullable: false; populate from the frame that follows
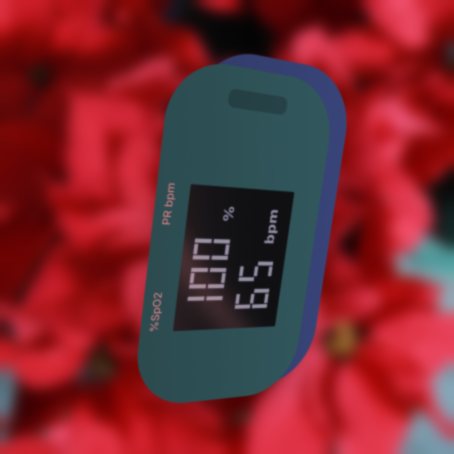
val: {"value": 100, "unit": "%"}
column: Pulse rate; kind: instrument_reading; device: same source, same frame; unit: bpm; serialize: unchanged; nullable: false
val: {"value": 65, "unit": "bpm"}
